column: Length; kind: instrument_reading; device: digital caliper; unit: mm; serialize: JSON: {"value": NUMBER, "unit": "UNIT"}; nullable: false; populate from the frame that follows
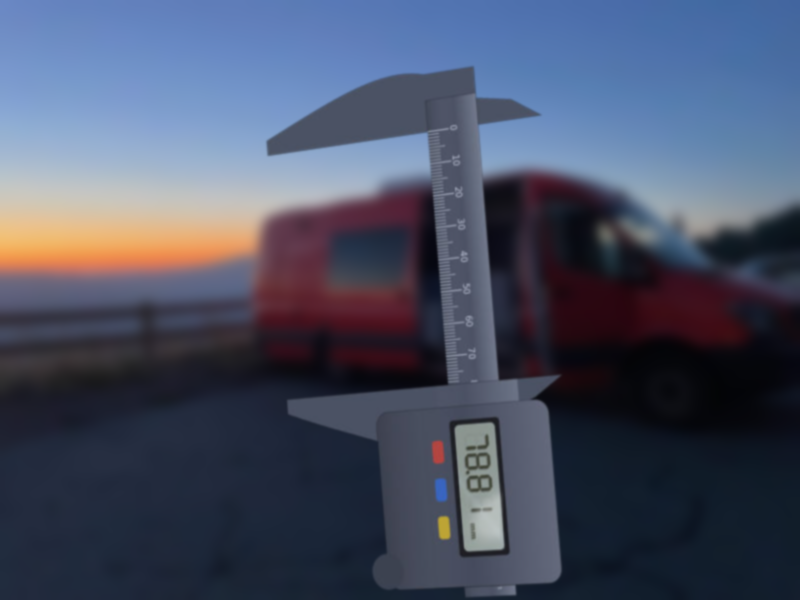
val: {"value": 78.81, "unit": "mm"}
